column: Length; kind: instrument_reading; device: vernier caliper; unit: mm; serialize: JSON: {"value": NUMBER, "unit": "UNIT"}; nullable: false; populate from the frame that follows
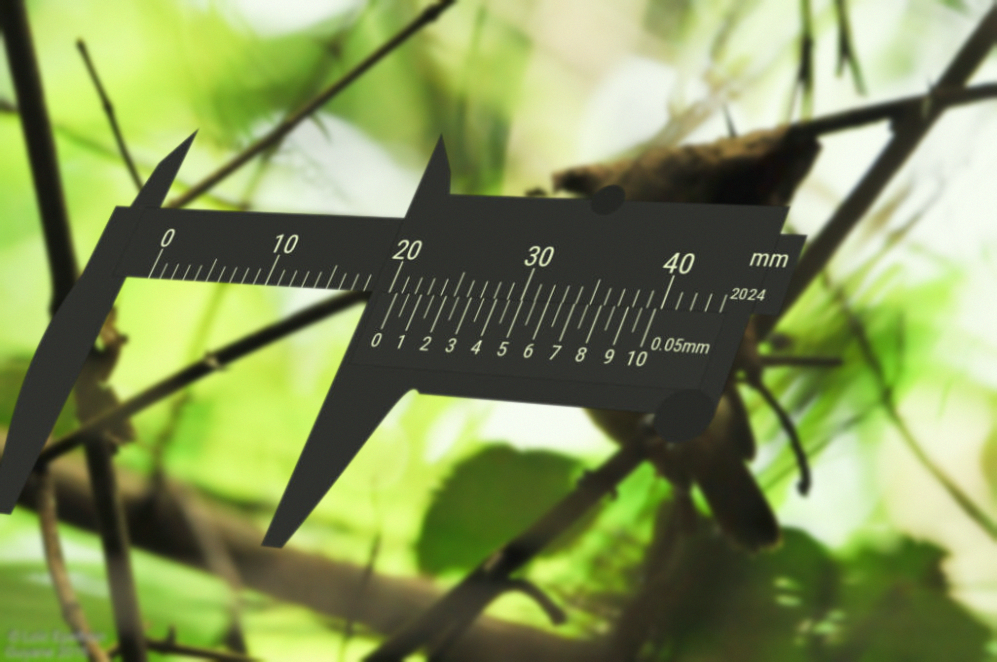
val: {"value": 20.6, "unit": "mm"}
